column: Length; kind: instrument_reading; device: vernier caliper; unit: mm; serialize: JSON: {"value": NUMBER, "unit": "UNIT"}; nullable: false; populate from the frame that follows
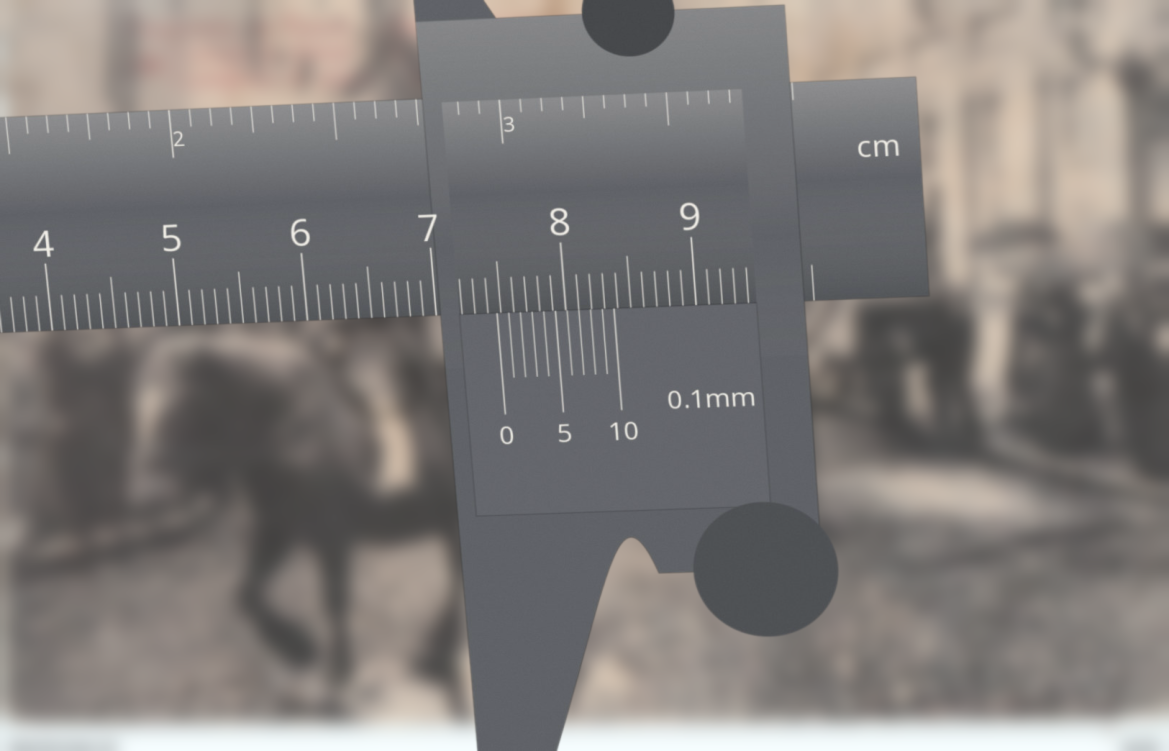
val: {"value": 74.7, "unit": "mm"}
